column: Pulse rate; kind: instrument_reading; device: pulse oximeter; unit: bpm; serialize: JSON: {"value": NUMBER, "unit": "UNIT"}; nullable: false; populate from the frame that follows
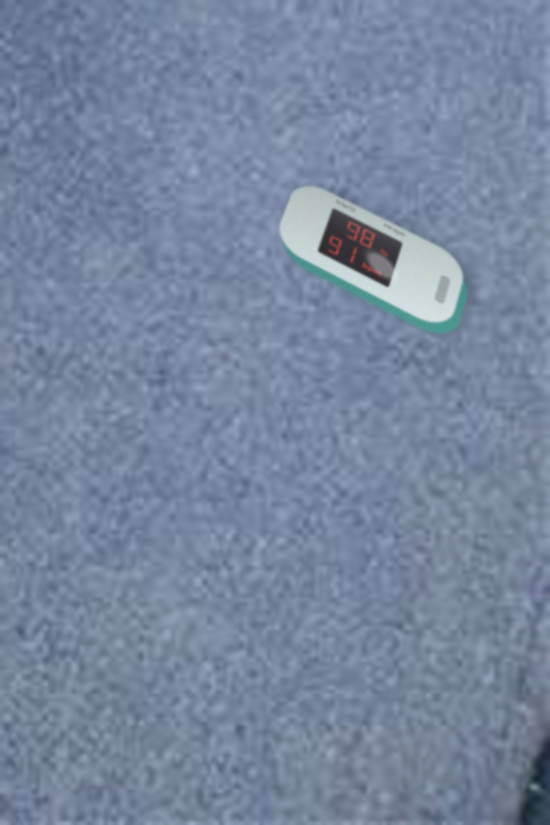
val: {"value": 91, "unit": "bpm"}
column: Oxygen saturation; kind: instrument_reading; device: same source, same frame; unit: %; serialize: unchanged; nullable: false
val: {"value": 98, "unit": "%"}
